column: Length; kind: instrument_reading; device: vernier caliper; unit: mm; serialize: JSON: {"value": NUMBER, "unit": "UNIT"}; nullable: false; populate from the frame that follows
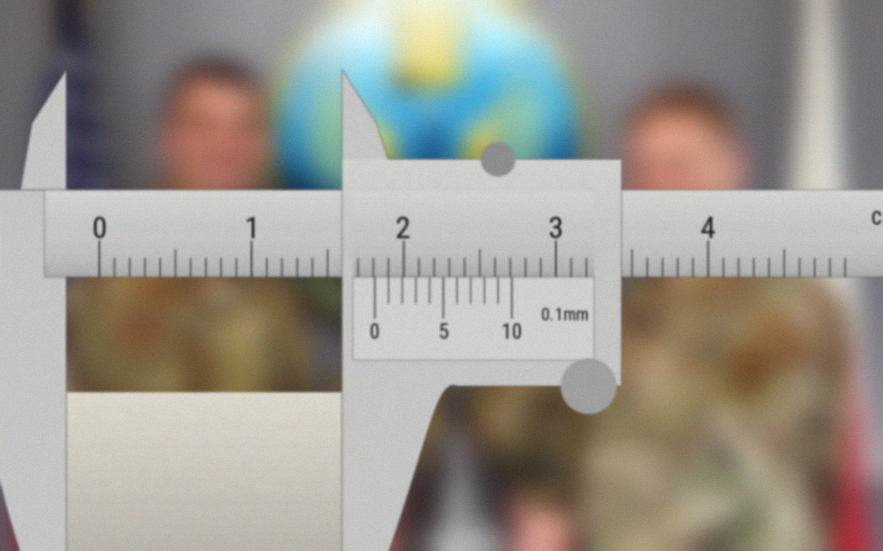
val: {"value": 18.1, "unit": "mm"}
